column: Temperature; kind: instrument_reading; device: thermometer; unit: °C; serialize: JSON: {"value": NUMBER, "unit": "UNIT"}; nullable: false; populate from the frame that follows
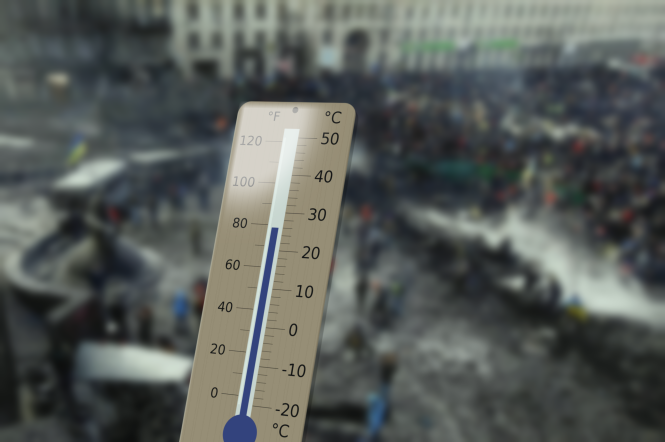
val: {"value": 26, "unit": "°C"}
